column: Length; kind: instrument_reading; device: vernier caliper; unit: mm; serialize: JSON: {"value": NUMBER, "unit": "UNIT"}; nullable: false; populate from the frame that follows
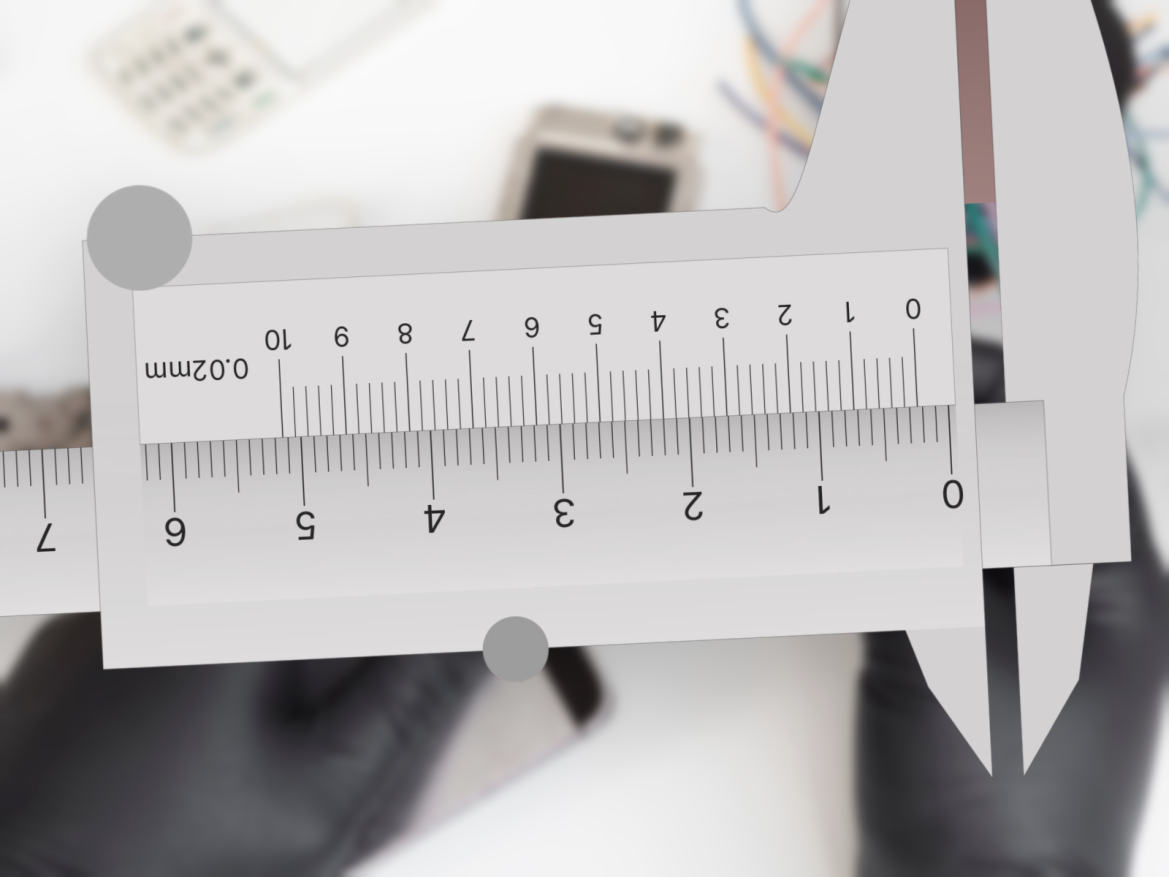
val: {"value": 2.4, "unit": "mm"}
